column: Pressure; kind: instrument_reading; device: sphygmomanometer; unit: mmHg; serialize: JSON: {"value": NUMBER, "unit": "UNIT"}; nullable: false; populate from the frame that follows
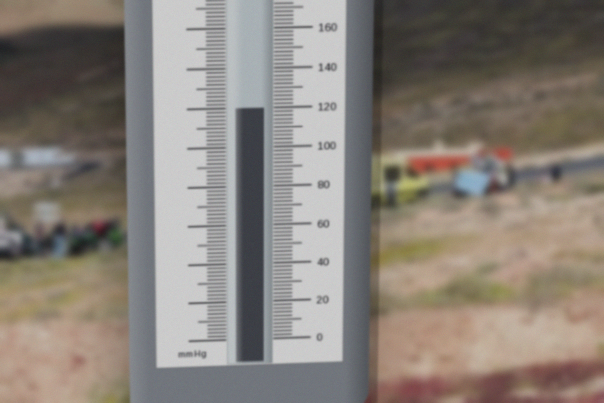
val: {"value": 120, "unit": "mmHg"}
